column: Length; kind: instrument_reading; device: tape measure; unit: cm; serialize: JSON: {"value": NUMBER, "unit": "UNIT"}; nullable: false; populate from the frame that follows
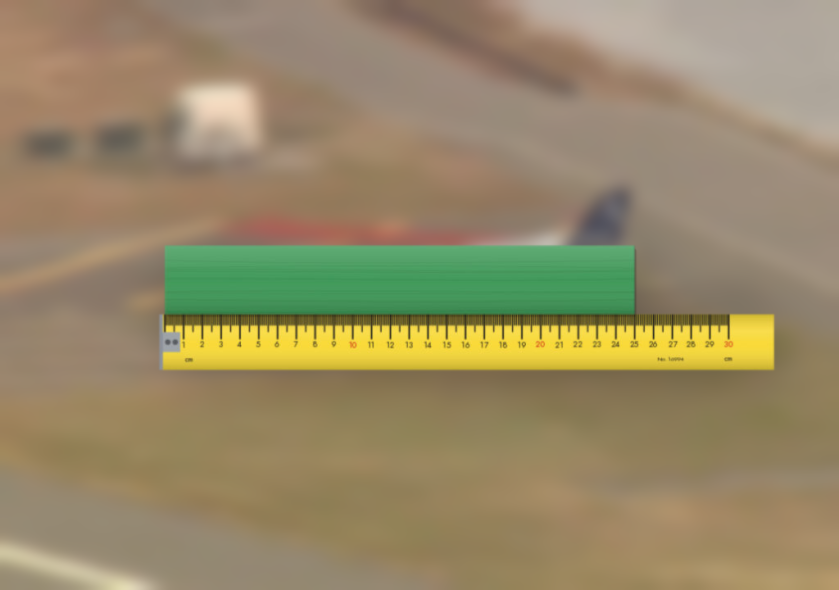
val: {"value": 25, "unit": "cm"}
